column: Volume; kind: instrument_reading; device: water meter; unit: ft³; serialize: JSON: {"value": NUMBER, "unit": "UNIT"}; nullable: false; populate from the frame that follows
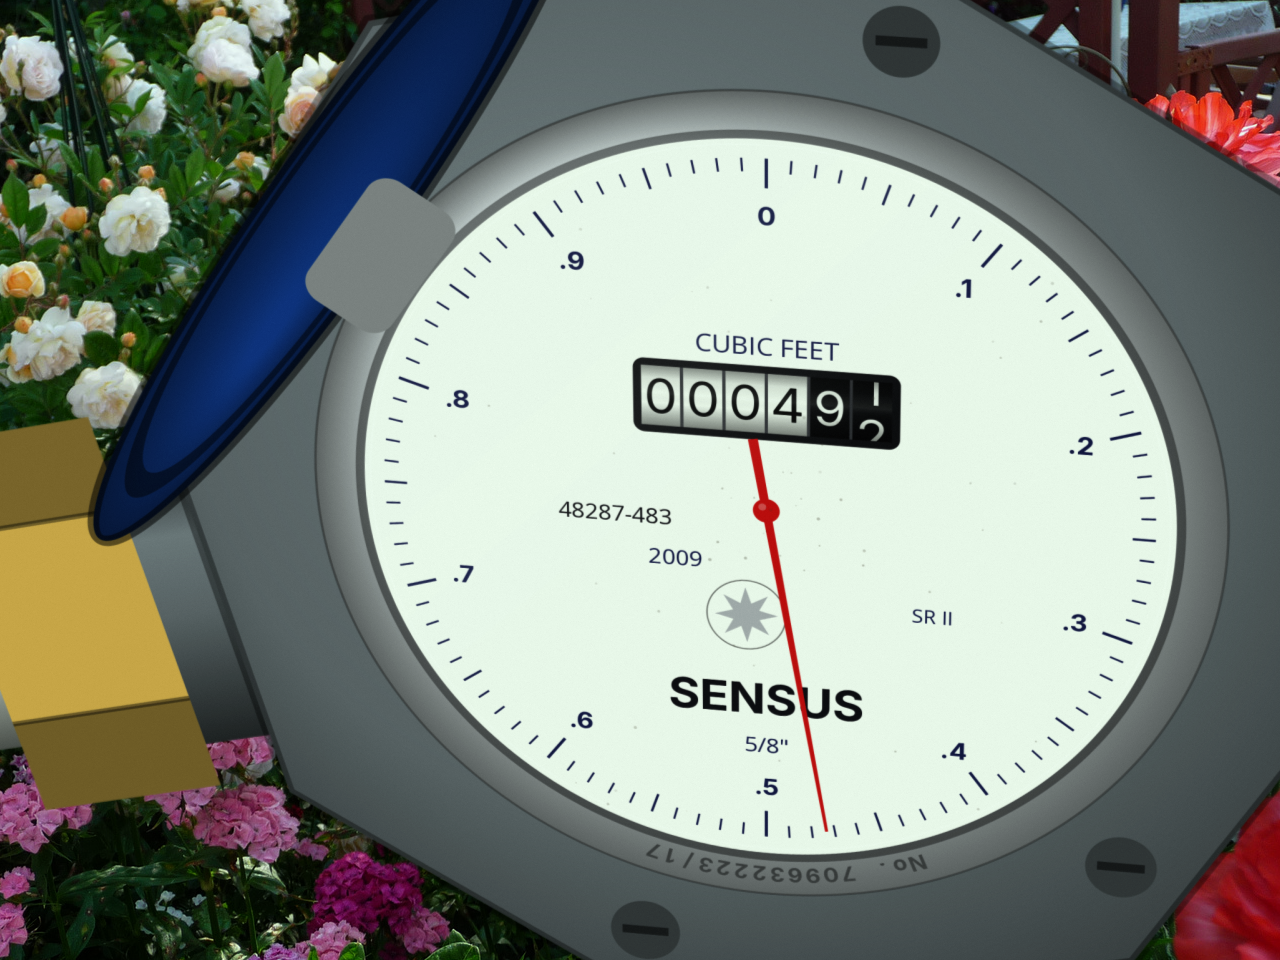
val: {"value": 491.47, "unit": "ft³"}
